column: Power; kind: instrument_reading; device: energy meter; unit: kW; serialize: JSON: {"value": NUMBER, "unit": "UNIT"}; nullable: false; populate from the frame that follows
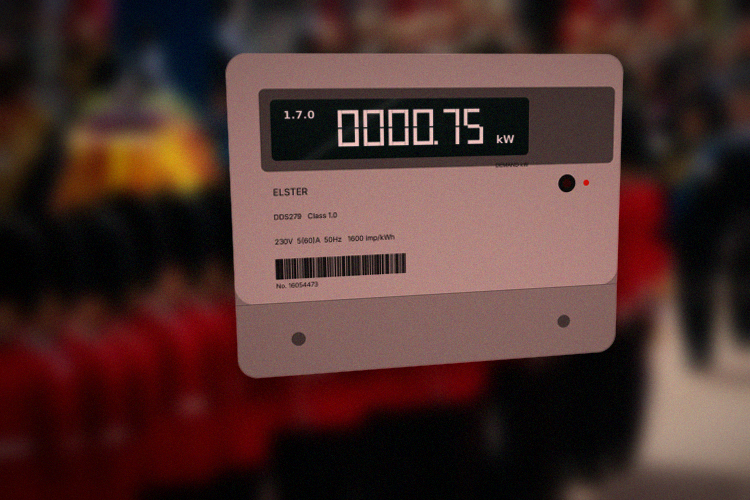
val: {"value": 0.75, "unit": "kW"}
